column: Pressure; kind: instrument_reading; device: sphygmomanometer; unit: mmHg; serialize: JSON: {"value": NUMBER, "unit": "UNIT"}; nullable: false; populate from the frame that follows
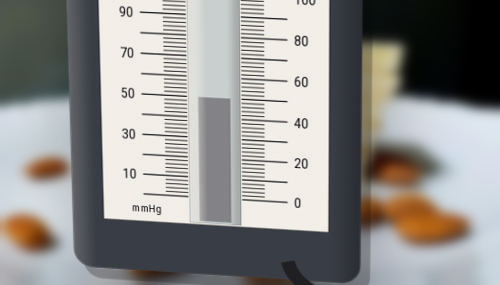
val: {"value": 50, "unit": "mmHg"}
